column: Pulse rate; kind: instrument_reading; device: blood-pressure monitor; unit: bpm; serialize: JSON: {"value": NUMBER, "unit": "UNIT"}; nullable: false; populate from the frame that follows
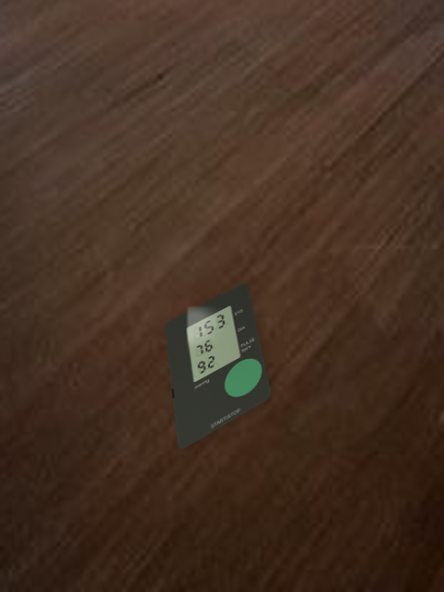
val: {"value": 92, "unit": "bpm"}
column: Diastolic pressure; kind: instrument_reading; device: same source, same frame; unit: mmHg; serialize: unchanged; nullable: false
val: {"value": 76, "unit": "mmHg"}
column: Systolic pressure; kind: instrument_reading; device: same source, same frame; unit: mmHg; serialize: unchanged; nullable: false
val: {"value": 153, "unit": "mmHg"}
